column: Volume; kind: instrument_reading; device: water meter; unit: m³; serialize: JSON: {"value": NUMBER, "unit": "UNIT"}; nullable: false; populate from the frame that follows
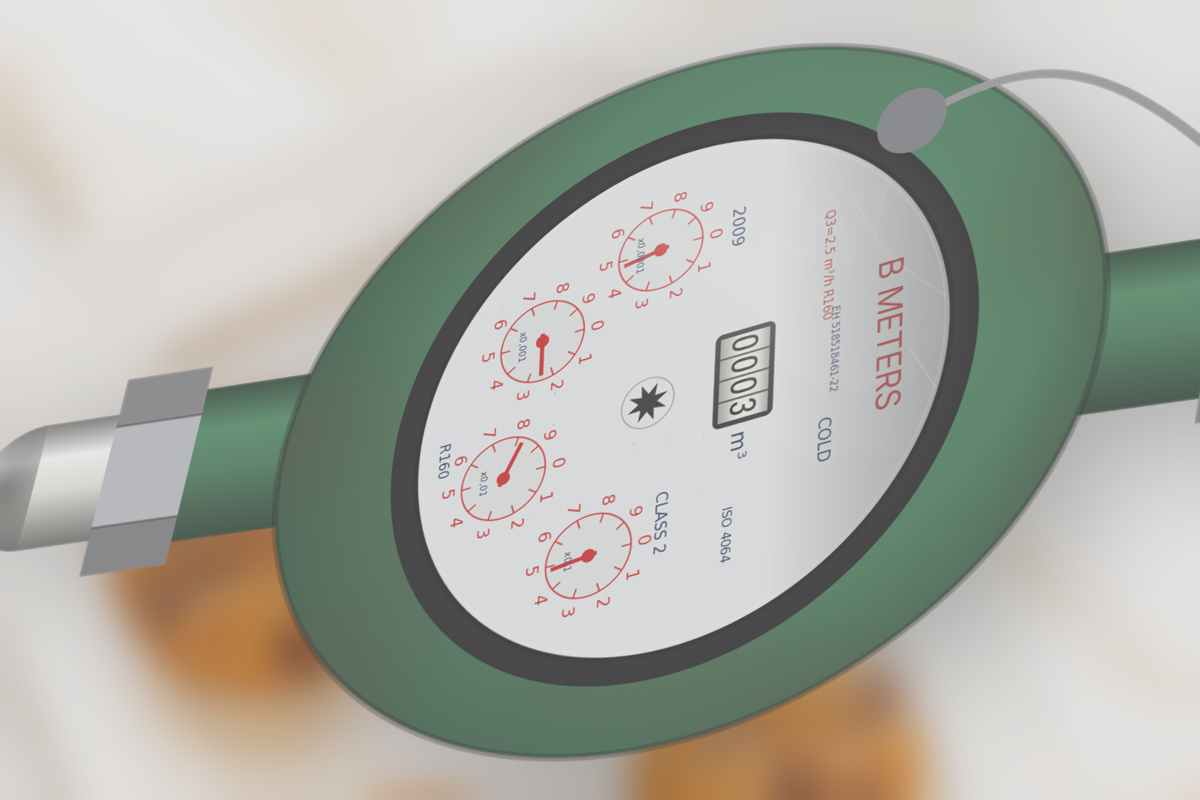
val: {"value": 3.4824, "unit": "m³"}
